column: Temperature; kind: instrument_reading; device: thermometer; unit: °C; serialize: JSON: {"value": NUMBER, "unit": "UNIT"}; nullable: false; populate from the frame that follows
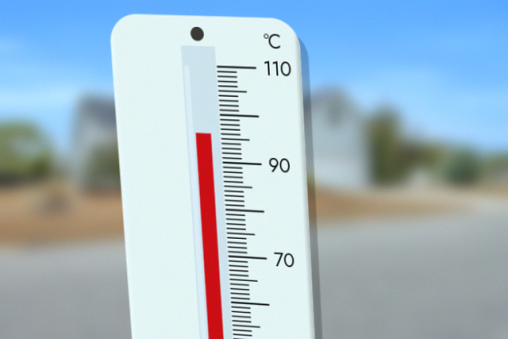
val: {"value": 96, "unit": "°C"}
